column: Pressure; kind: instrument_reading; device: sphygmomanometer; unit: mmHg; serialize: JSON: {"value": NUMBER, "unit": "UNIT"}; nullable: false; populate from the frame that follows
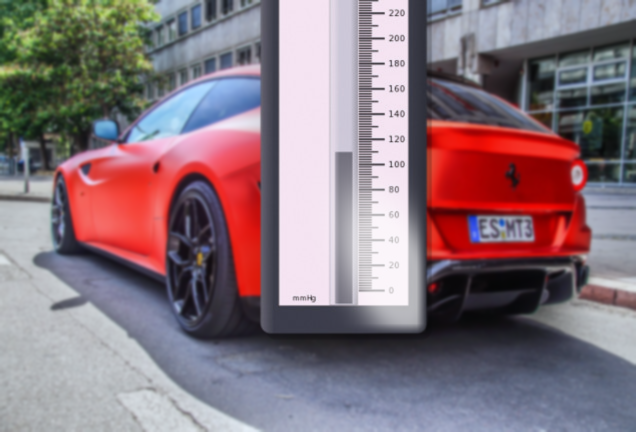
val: {"value": 110, "unit": "mmHg"}
